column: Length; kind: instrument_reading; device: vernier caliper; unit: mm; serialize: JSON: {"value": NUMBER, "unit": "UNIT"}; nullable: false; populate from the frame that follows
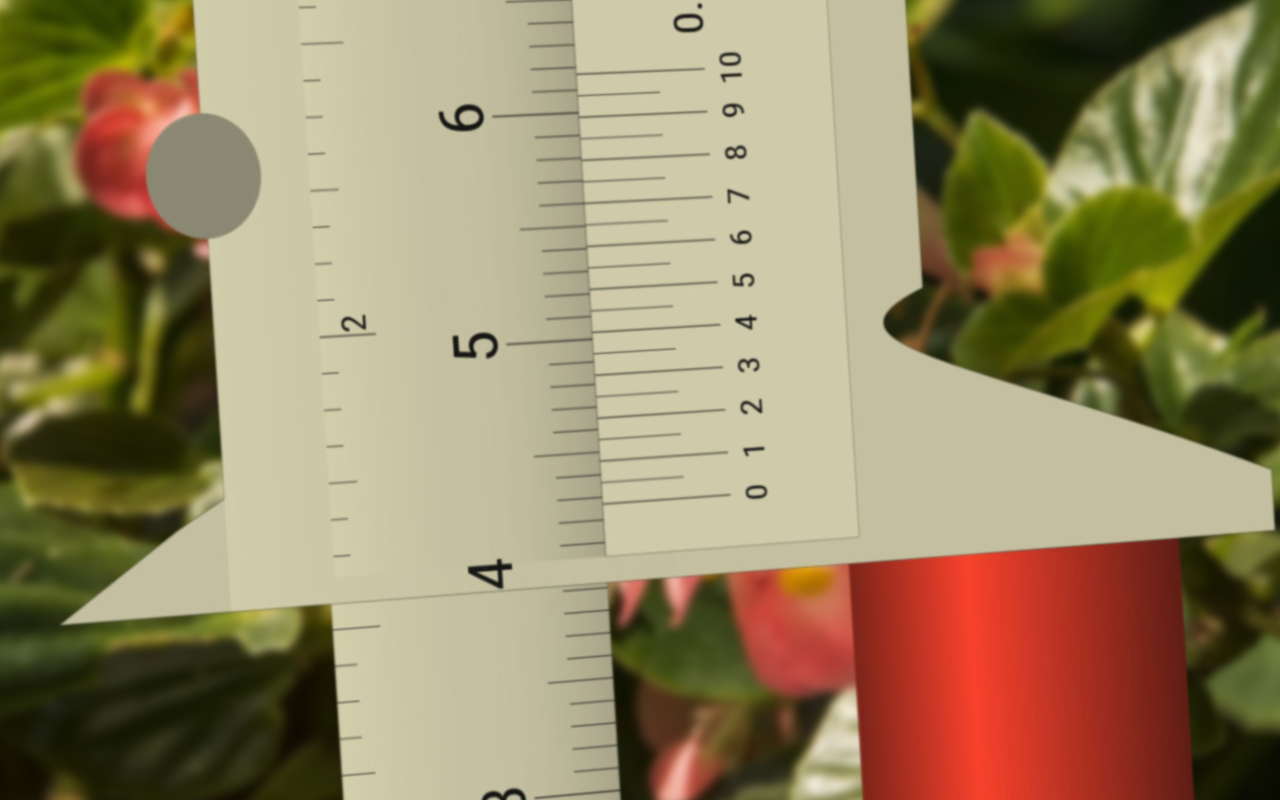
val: {"value": 42.7, "unit": "mm"}
